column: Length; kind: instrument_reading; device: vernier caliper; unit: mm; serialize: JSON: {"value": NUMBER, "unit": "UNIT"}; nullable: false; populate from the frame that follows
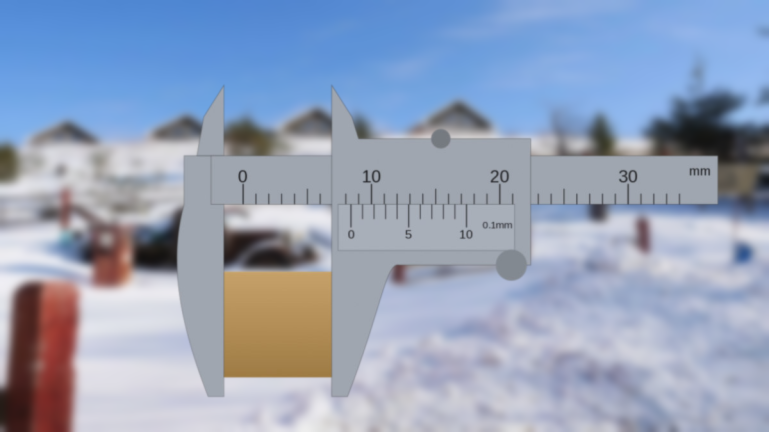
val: {"value": 8.4, "unit": "mm"}
